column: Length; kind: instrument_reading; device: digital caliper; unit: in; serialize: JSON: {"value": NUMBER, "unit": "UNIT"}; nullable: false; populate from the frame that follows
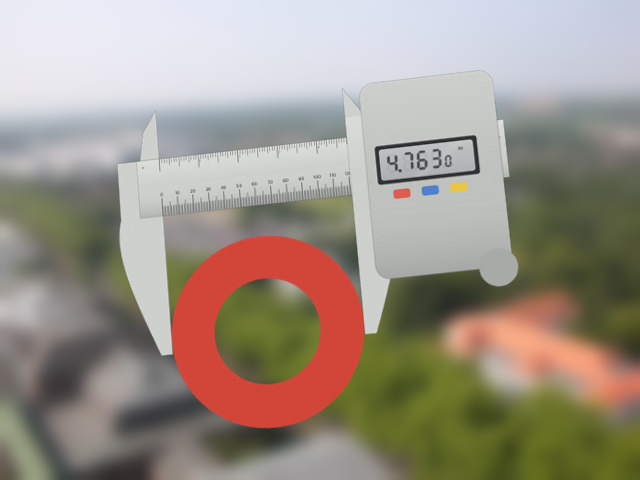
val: {"value": 4.7630, "unit": "in"}
